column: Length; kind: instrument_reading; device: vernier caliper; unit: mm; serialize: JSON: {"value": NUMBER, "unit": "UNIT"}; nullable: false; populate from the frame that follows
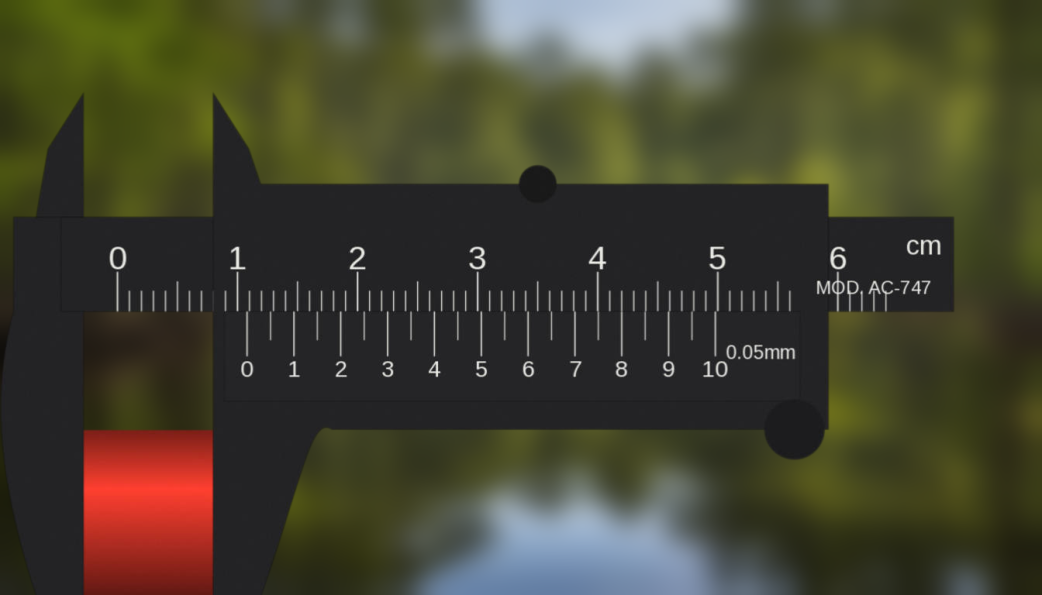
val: {"value": 10.8, "unit": "mm"}
